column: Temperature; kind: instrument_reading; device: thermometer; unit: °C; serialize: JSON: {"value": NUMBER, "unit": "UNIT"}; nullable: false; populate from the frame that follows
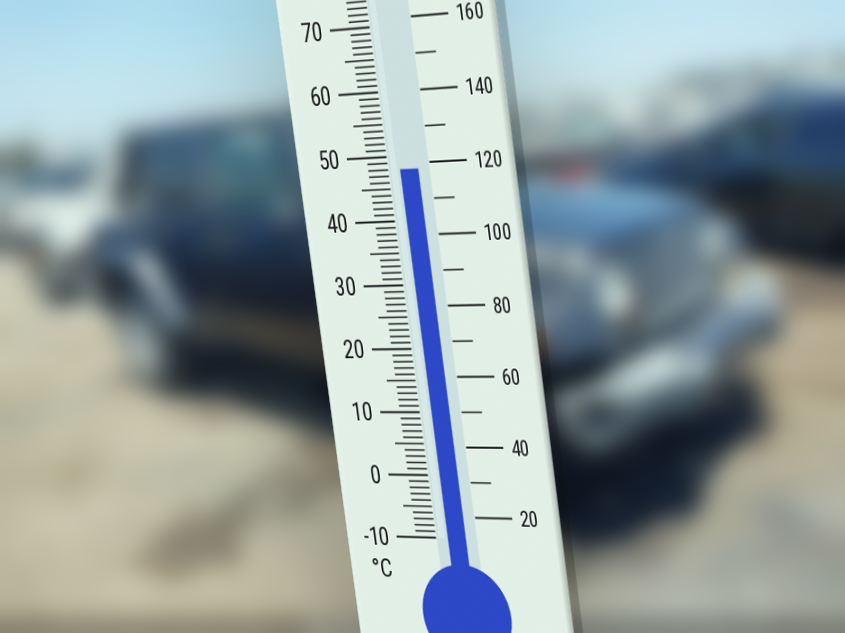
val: {"value": 48, "unit": "°C"}
